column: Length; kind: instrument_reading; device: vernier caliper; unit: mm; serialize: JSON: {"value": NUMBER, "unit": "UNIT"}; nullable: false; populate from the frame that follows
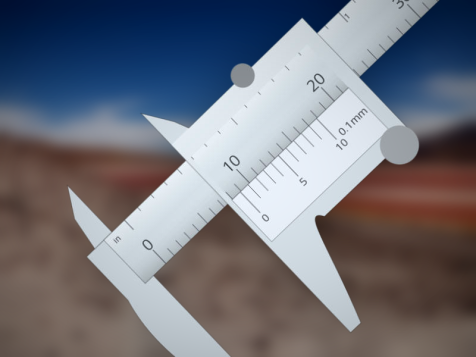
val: {"value": 8.9, "unit": "mm"}
